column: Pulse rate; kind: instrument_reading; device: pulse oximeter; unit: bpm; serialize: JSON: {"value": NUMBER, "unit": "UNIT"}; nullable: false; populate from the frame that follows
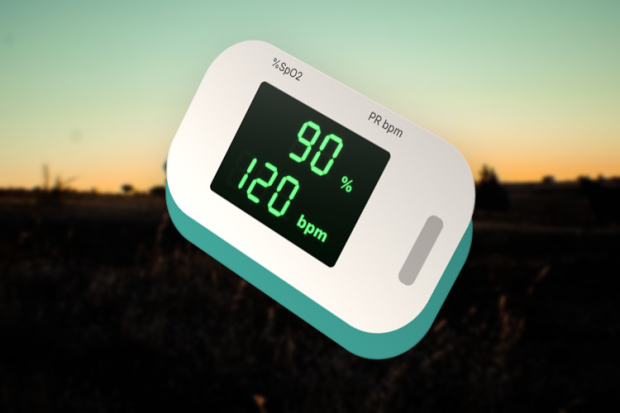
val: {"value": 120, "unit": "bpm"}
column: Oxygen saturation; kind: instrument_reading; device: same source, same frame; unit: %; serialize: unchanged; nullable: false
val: {"value": 90, "unit": "%"}
